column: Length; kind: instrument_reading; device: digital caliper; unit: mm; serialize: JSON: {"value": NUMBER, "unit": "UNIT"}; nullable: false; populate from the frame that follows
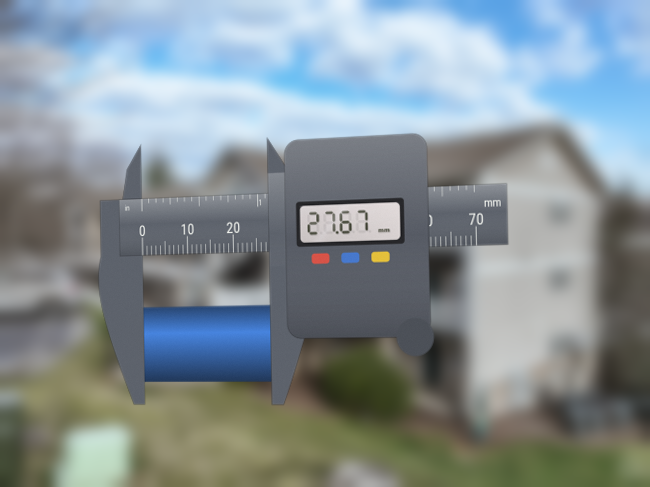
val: {"value": 27.67, "unit": "mm"}
